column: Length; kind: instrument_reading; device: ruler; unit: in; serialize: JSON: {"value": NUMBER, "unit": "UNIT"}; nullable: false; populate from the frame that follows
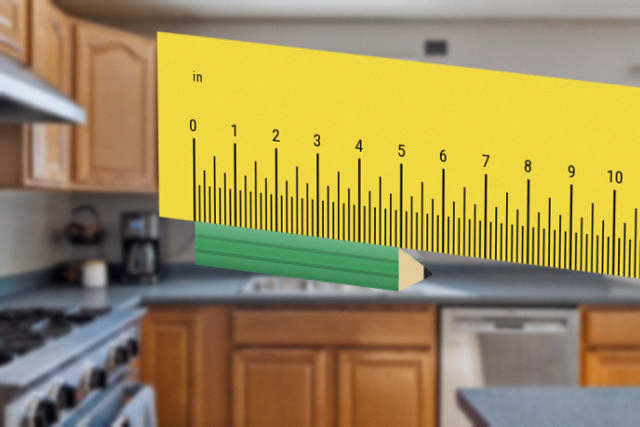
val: {"value": 5.75, "unit": "in"}
